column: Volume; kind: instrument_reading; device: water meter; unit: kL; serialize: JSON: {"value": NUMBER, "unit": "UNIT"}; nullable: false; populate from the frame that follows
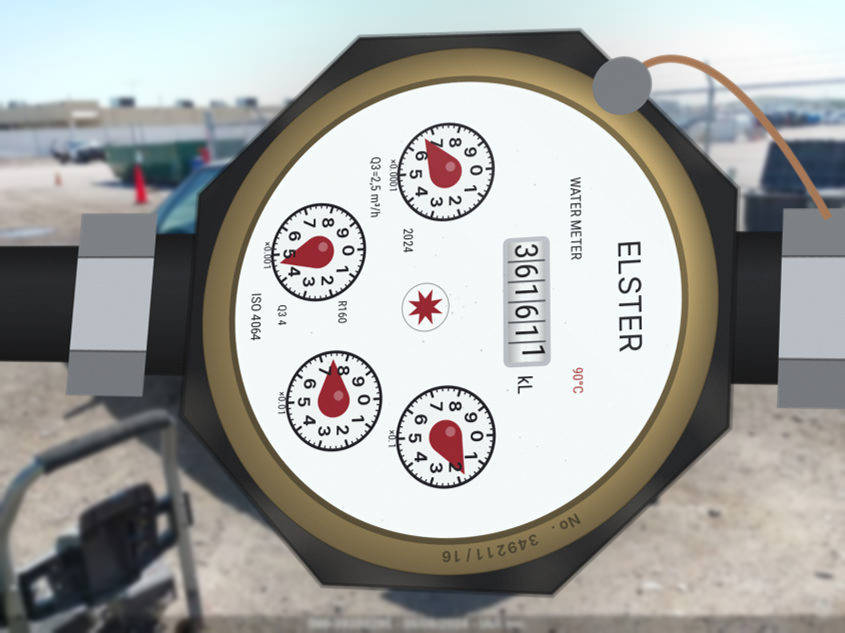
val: {"value": 361611.1746, "unit": "kL"}
